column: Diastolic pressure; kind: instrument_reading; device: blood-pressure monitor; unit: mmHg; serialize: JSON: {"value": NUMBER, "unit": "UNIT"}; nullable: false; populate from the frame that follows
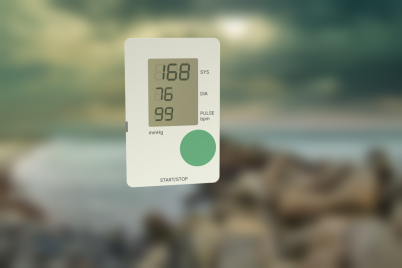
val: {"value": 76, "unit": "mmHg"}
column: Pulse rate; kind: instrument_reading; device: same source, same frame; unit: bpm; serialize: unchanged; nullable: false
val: {"value": 99, "unit": "bpm"}
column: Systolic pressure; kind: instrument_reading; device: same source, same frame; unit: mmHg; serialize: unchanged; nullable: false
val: {"value": 168, "unit": "mmHg"}
